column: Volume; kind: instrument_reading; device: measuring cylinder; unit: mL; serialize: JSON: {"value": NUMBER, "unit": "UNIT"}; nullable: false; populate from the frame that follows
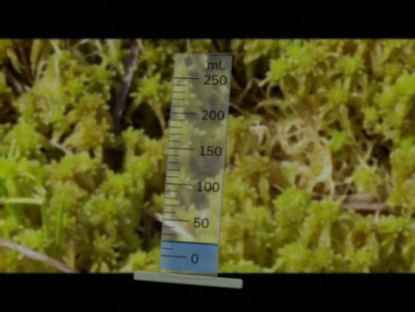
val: {"value": 20, "unit": "mL"}
